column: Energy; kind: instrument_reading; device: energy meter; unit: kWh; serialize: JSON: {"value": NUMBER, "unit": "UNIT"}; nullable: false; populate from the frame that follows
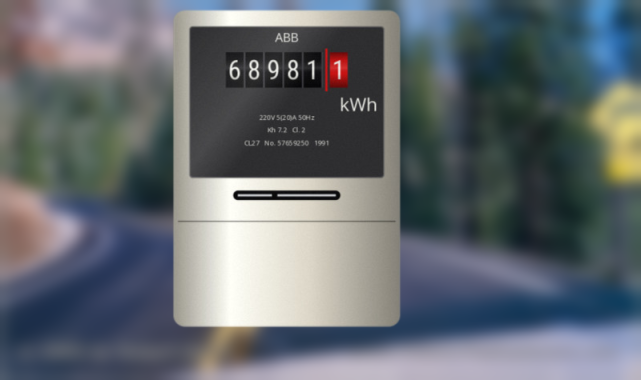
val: {"value": 68981.1, "unit": "kWh"}
